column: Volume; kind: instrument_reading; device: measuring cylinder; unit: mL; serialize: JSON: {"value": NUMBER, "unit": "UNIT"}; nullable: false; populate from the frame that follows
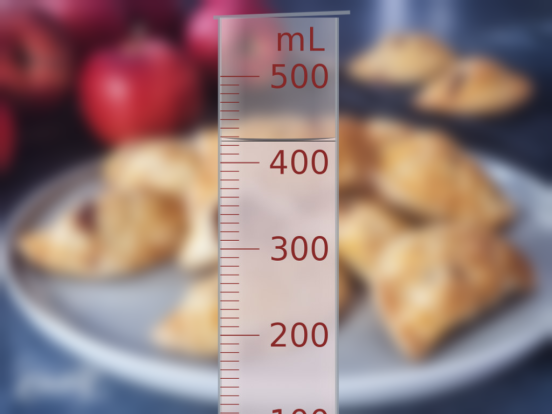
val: {"value": 425, "unit": "mL"}
